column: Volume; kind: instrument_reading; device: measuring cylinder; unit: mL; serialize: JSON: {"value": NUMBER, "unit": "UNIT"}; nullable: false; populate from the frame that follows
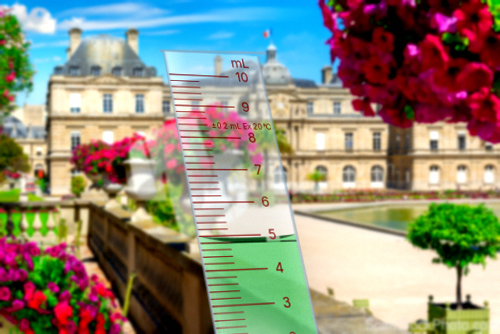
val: {"value": 4.8, "unit": "mL"}
